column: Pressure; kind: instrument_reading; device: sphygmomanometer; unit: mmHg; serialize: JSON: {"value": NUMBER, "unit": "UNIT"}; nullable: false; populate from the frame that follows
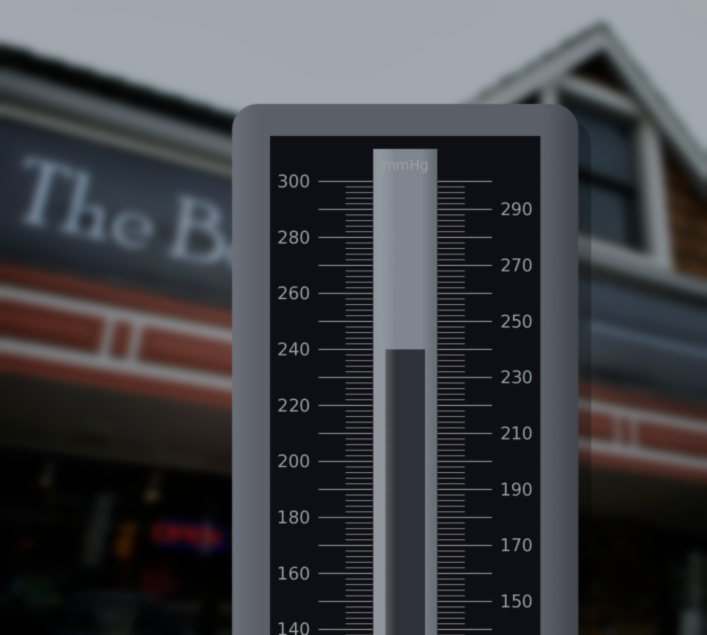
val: {"value": 240, "unit": "mmHg"}
